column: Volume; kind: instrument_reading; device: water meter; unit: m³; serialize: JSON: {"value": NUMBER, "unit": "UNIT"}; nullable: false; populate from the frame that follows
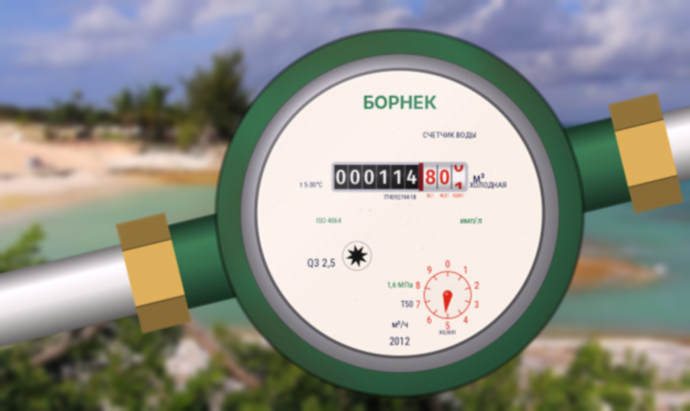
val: {"value": 114.8005, "unit": "m³"}
